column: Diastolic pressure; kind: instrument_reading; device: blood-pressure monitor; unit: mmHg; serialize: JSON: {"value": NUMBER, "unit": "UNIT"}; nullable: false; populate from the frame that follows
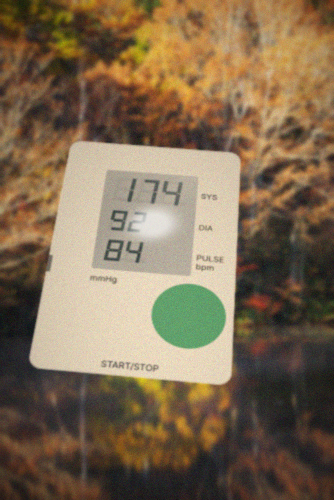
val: {"value": 92, "unit": "mmHg"}
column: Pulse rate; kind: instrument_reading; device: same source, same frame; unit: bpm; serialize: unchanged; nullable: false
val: {"value": 84, "unit": "bpm"}
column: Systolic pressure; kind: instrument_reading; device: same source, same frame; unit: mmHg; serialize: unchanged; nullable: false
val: {"value": 174, "unit": "mmHg"}
